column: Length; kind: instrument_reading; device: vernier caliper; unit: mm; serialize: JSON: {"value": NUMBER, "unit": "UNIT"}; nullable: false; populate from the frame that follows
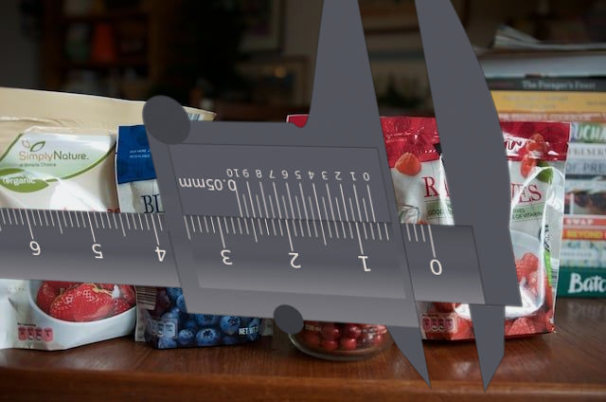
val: {"value": 7.4, "unit": "mm"}
